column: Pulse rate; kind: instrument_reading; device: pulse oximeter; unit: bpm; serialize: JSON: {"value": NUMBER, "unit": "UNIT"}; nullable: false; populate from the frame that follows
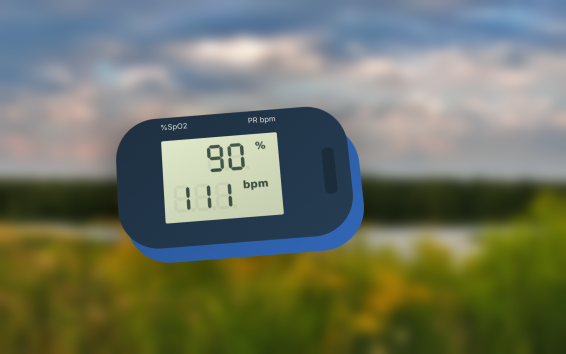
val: {"value": 111, "unit": "bpm"}
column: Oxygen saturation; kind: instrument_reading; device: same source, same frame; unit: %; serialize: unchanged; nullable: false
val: {"value": 90, "unit": "%"}
